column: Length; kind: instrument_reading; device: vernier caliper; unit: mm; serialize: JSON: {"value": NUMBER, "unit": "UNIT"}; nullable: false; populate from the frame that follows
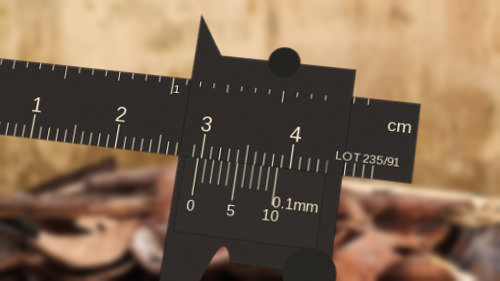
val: {"value": 29.6, "unit": "mm"}
